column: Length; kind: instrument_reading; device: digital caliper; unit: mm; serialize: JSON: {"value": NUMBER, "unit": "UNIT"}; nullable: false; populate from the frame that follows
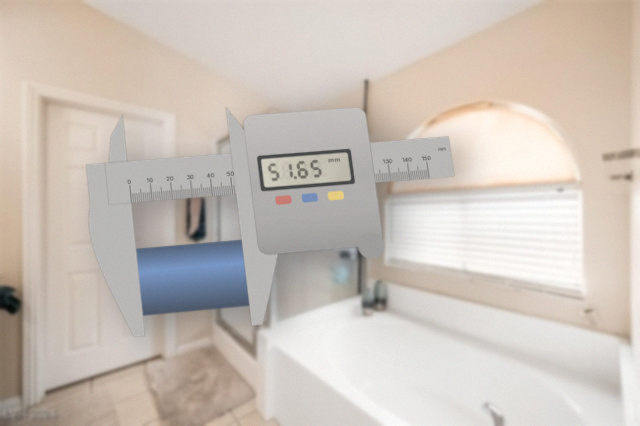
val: {"value": 51.65, "unit": "mm"}
